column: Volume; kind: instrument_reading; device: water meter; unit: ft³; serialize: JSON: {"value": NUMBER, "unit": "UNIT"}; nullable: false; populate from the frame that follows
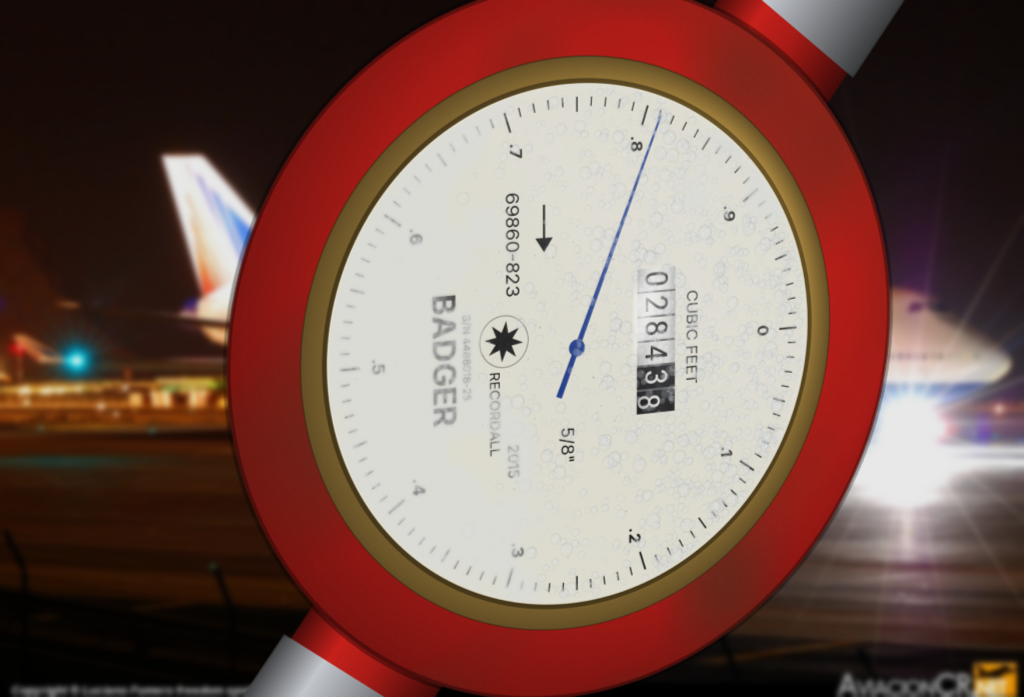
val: {"value": 28437.81, "unit": "ft³"}
